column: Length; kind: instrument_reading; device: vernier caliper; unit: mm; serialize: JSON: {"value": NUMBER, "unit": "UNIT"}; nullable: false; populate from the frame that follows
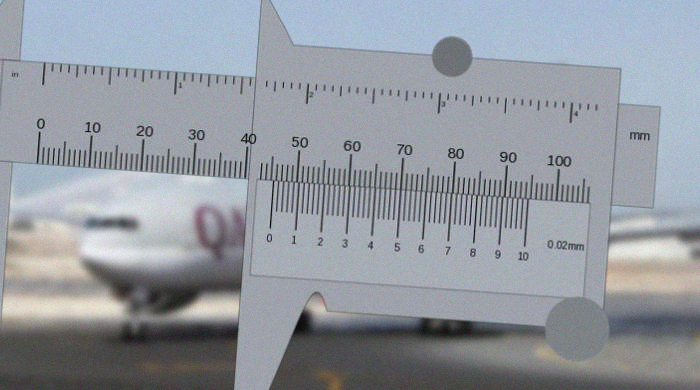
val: {"value": 45.5, "unit": "mm"}
